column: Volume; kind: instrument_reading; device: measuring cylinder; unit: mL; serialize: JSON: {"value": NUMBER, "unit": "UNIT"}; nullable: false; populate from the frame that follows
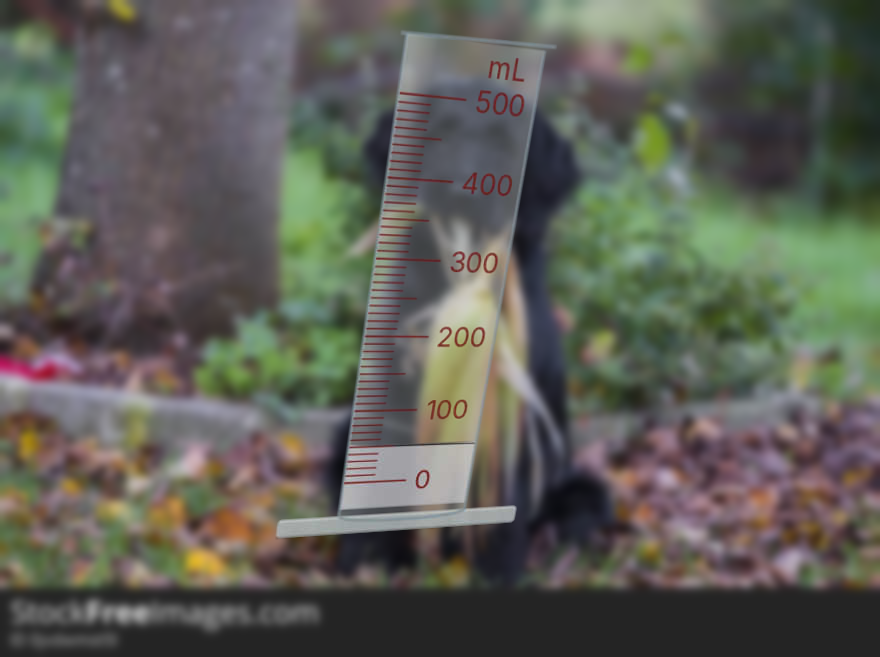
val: {"value": 50, "unit": "mL"}
